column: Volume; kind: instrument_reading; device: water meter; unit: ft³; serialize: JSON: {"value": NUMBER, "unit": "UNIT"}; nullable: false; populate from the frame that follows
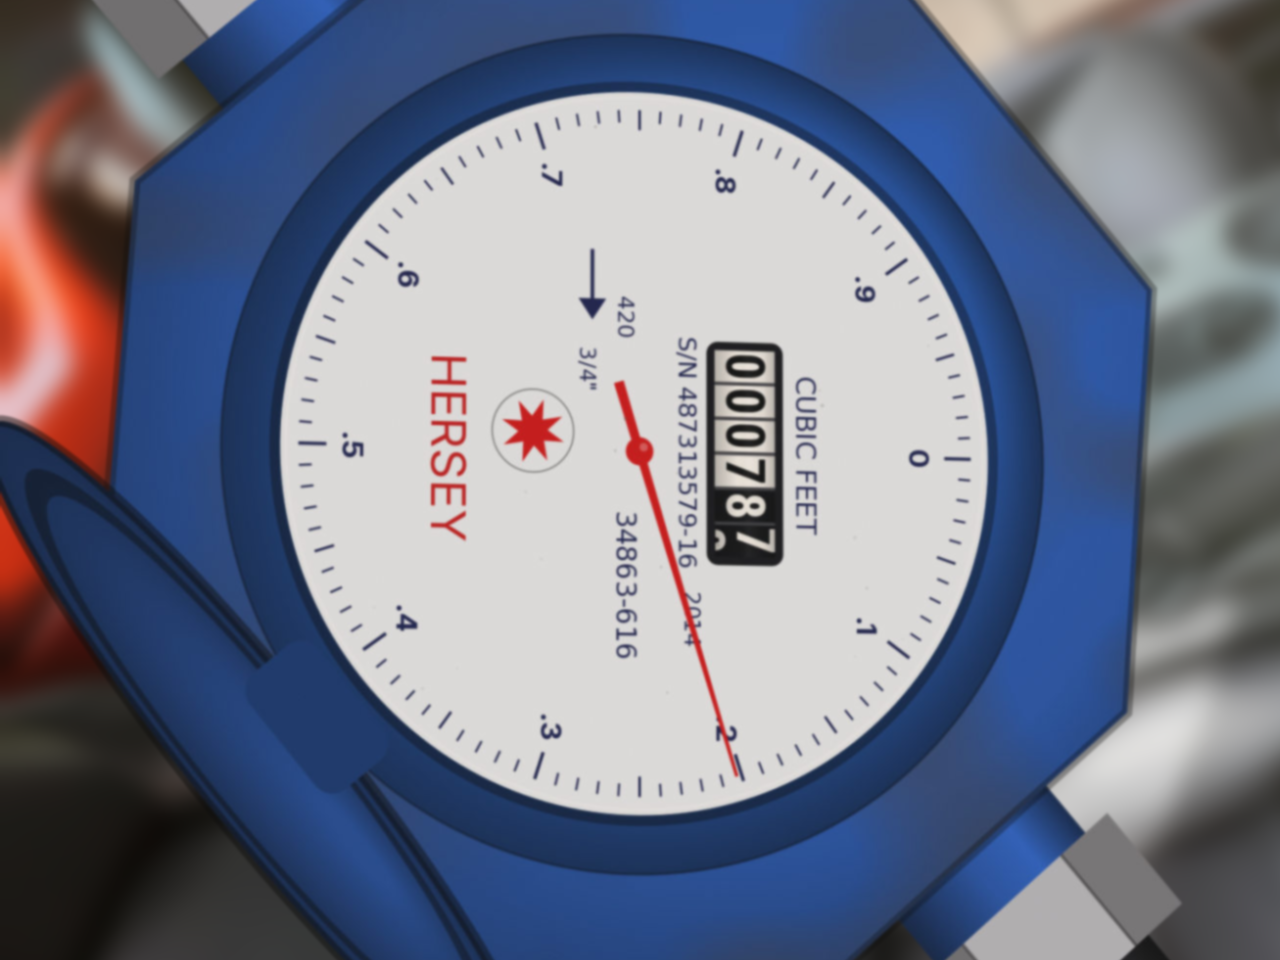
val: {"value": 787.20, "unit": "ft³"}
